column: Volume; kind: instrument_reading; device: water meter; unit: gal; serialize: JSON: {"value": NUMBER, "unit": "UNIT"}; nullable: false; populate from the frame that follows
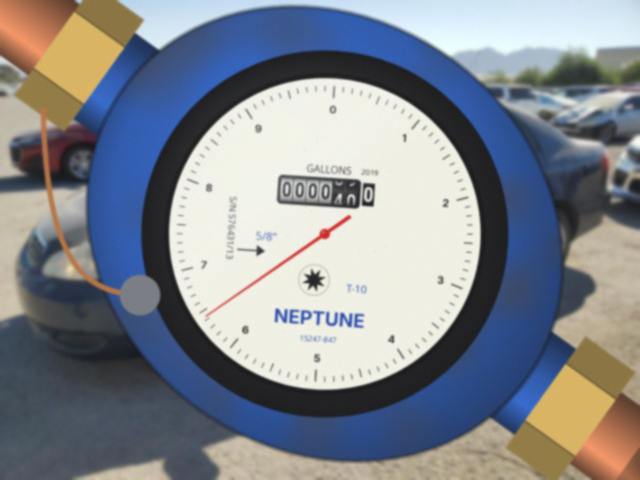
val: {"value": 396.4, "unit": "gal"}
